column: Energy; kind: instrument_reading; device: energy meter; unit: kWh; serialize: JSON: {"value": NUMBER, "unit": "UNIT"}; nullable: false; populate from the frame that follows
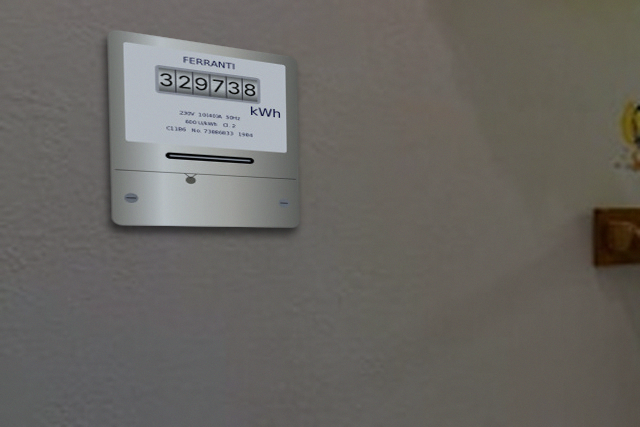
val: {"value": 329738, "unit": "kWh"}
